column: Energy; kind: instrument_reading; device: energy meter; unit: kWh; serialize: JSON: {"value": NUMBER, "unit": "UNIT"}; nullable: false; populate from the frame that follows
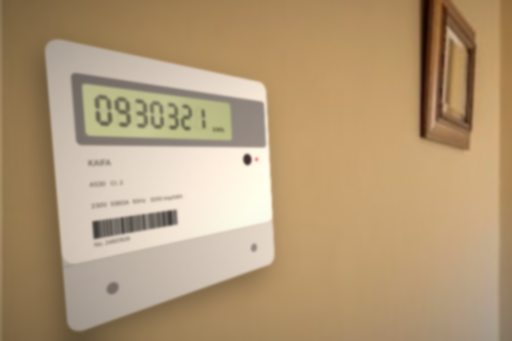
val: {"value": 930321, "unit": "kWh"}
